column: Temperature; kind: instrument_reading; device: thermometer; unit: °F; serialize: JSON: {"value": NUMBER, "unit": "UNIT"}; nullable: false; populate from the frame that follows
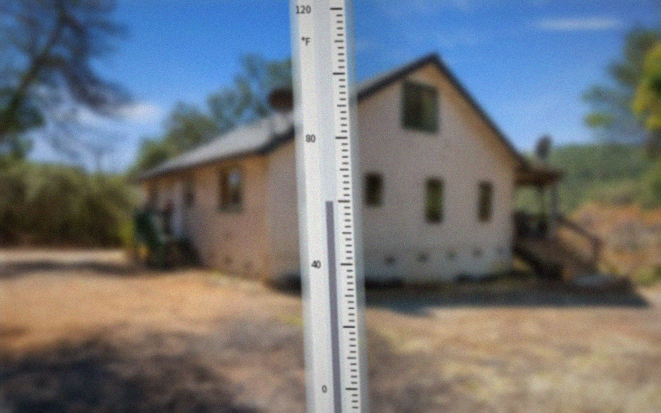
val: {"value": 60, "unit": "°F"}
